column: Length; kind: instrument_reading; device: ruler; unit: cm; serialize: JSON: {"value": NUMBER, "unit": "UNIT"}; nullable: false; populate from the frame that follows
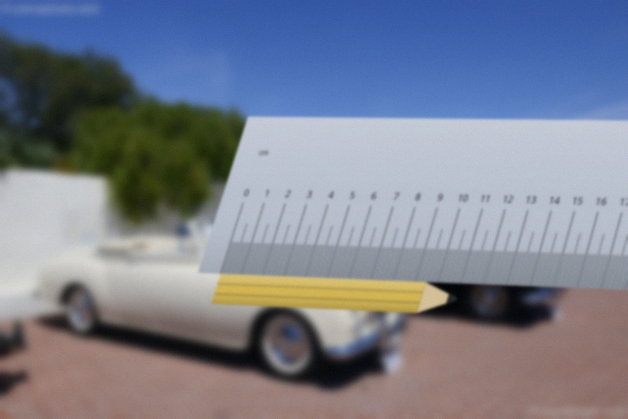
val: {"value": 11, "unit": "cm"}
